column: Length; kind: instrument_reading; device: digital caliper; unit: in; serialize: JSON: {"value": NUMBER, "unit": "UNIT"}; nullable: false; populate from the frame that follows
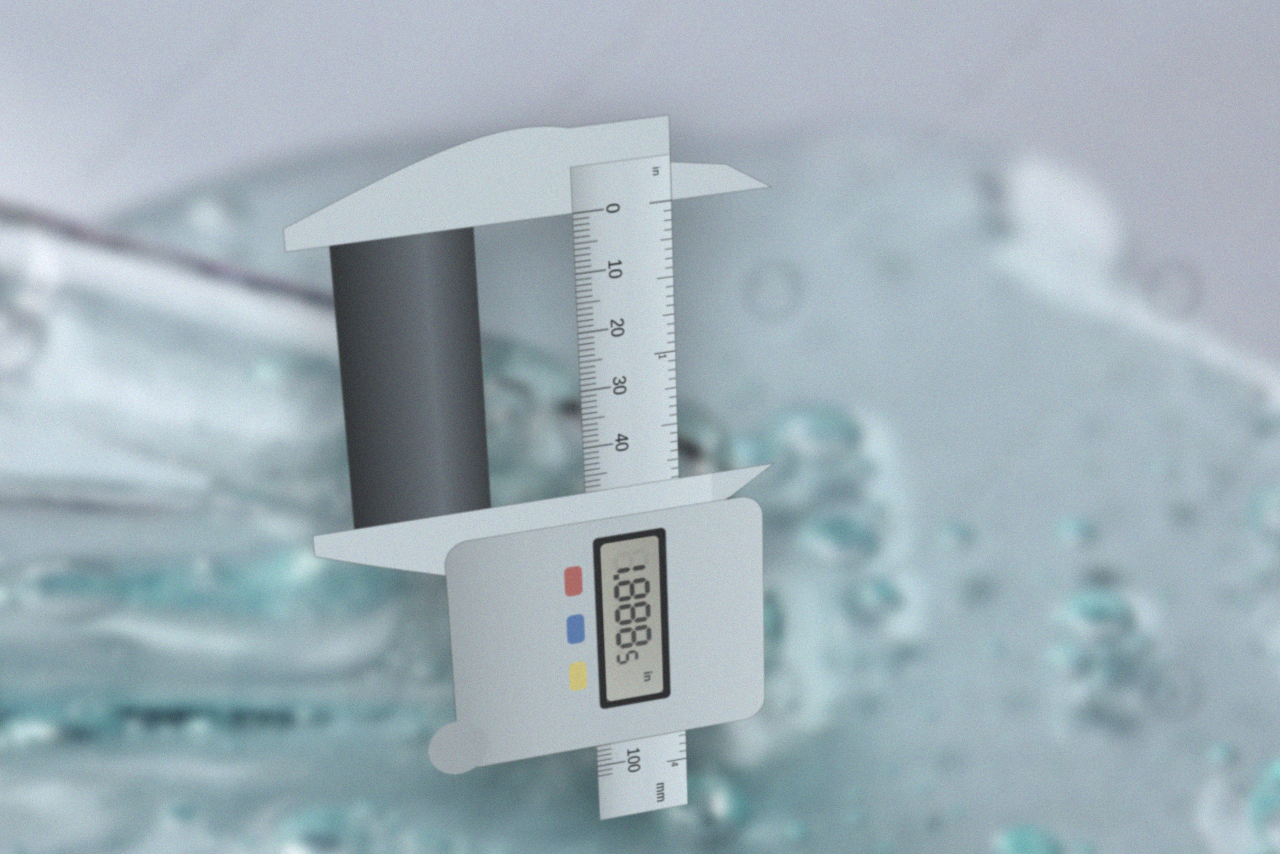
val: {"value": 1.8885, "unit": "in"}
